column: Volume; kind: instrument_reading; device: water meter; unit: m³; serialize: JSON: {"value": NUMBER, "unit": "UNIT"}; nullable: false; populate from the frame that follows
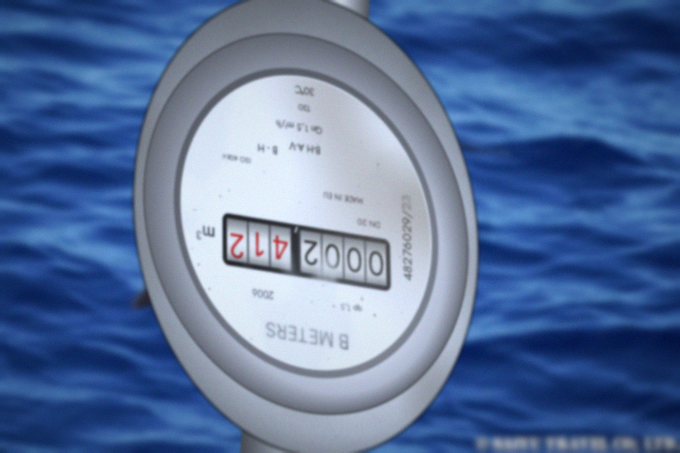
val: {"value": 2.412, "unit": "m³"}
